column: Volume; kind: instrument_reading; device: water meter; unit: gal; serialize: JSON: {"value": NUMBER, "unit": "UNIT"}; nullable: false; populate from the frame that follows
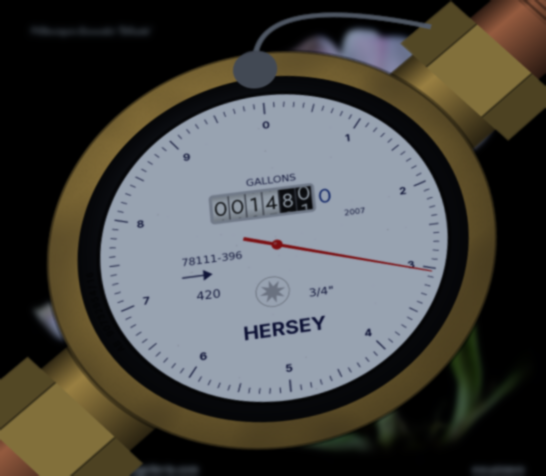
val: {"value": 14803.0, "unit": "gal"}
